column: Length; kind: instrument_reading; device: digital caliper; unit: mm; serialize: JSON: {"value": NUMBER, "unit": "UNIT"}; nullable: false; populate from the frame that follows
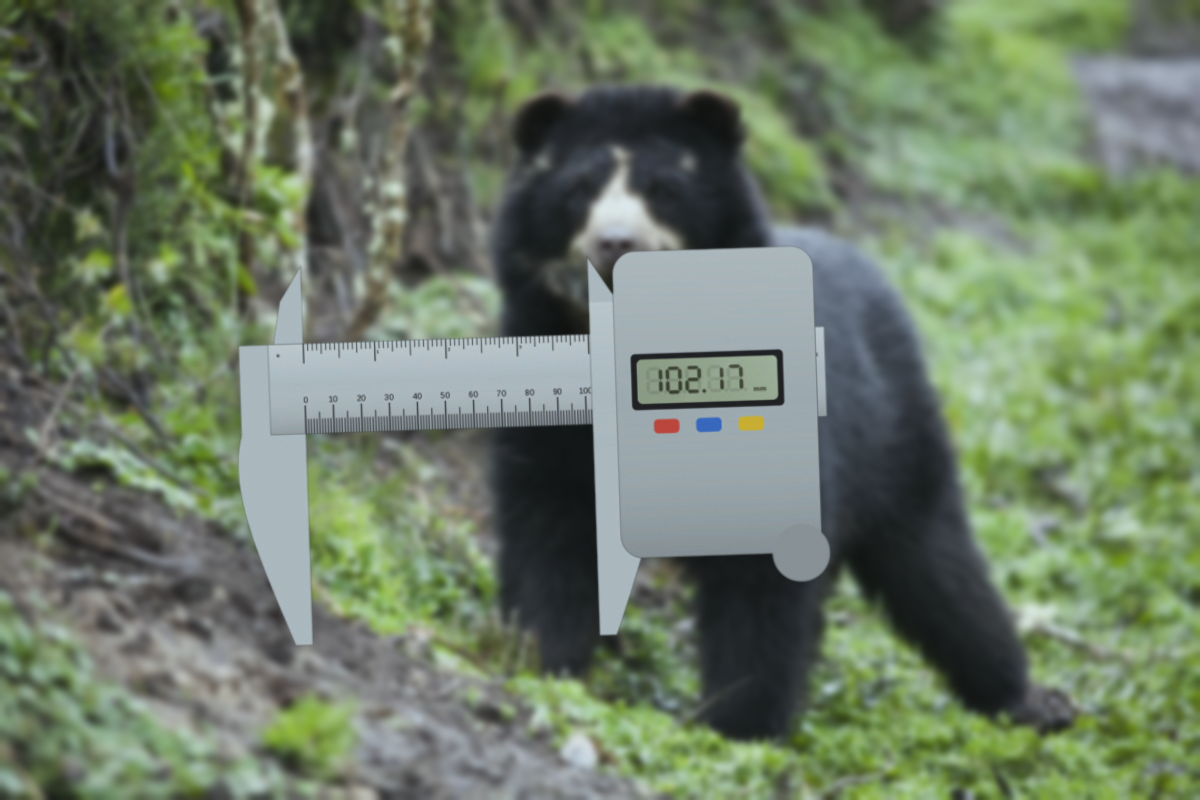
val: {"value": 102.17, "unit": "mm"}
